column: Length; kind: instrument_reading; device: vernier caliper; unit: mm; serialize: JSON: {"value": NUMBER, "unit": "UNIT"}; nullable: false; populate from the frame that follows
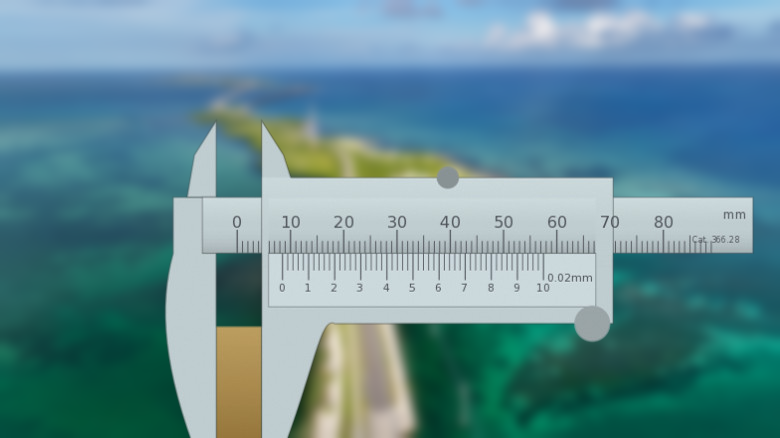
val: {"value": 8.5, "unit": "mm"}
